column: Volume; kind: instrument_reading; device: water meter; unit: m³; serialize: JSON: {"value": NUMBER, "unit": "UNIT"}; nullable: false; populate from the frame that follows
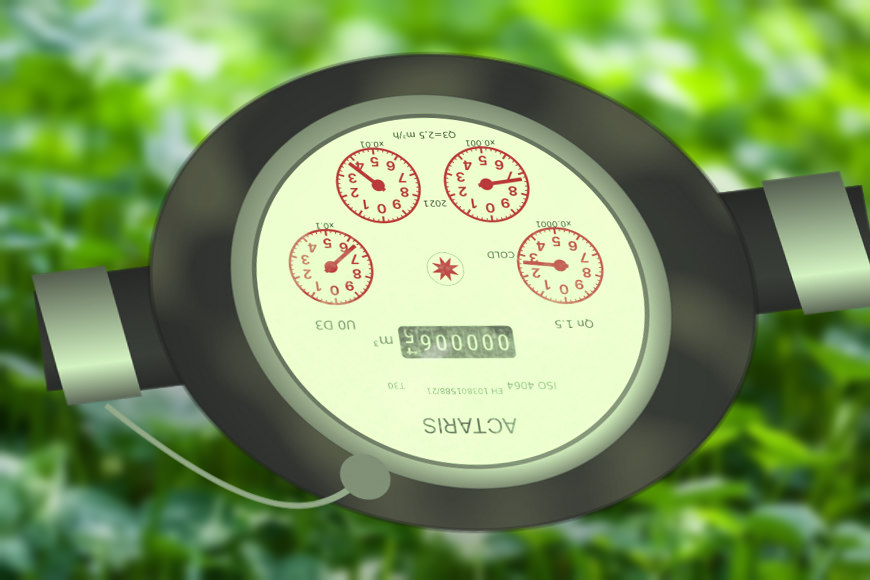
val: {"value": 64.6372, "unit": "m³"}
